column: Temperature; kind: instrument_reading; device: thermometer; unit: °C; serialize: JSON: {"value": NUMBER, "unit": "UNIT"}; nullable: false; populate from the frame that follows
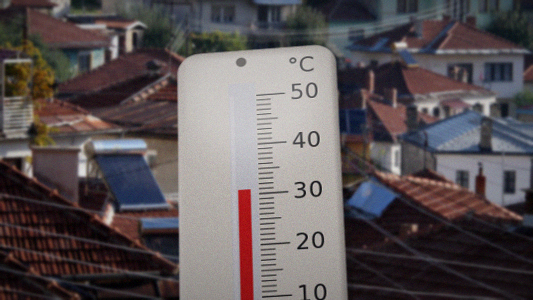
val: {"value": 31, "unit": "°C"}
